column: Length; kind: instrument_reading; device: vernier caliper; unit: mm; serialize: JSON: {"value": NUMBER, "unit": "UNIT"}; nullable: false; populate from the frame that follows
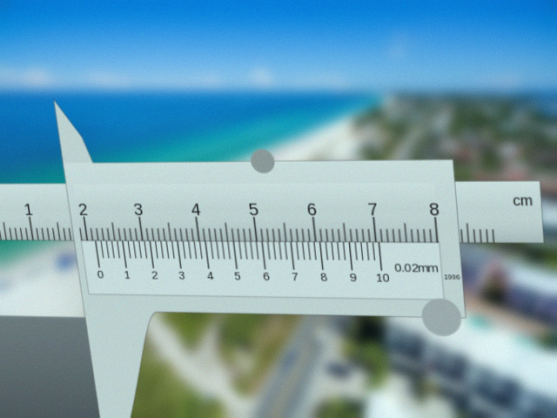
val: {"value": 21.5, "unit": "mm"}
